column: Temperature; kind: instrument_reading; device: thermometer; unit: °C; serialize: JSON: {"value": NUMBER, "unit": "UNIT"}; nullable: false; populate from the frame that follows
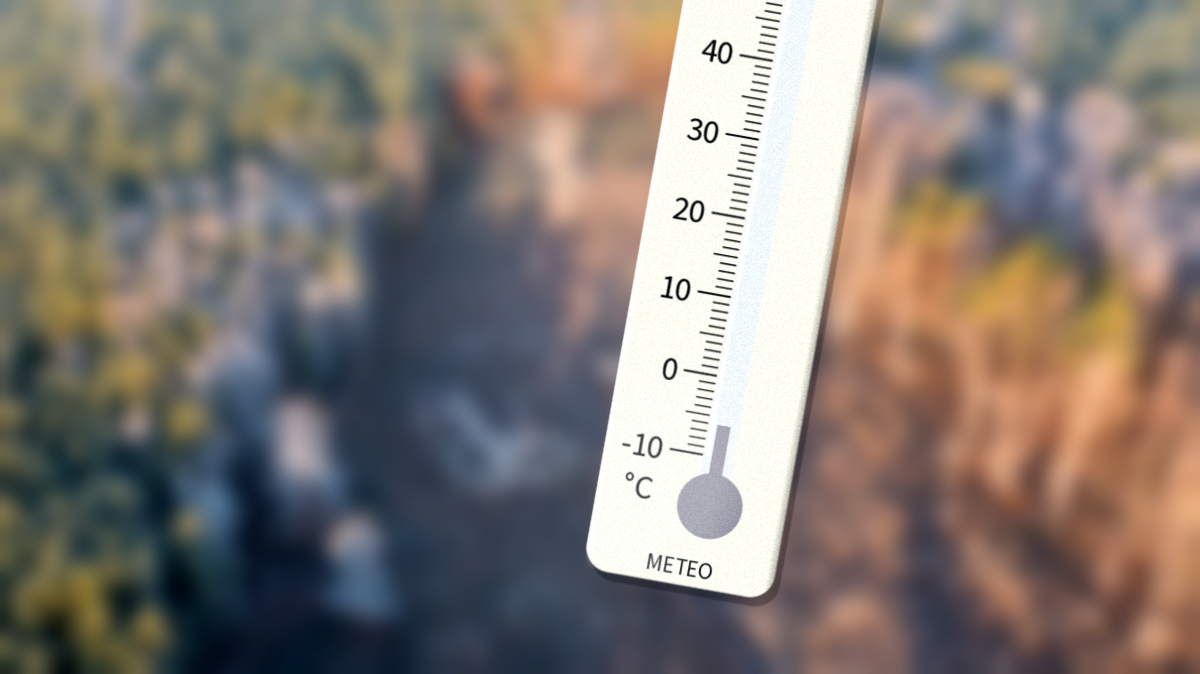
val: {"value": -6, "unit": "°C"}
